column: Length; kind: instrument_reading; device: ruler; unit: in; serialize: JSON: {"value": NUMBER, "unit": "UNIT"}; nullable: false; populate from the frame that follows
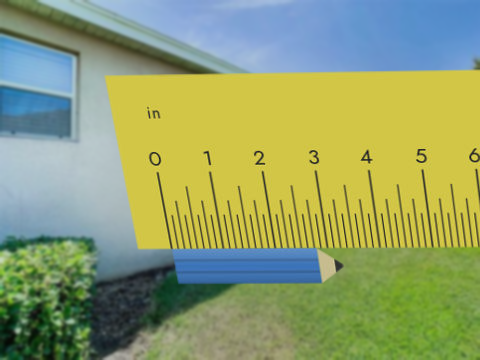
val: {"value": 3.25, "unit": "in"}
